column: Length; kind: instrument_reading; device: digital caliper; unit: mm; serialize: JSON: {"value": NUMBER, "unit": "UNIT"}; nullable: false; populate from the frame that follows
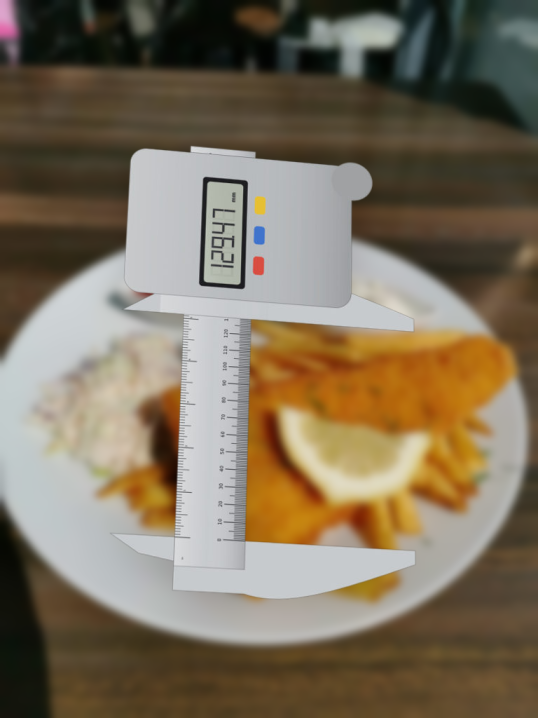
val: {"value": 129.47, "unit": "mm"}
